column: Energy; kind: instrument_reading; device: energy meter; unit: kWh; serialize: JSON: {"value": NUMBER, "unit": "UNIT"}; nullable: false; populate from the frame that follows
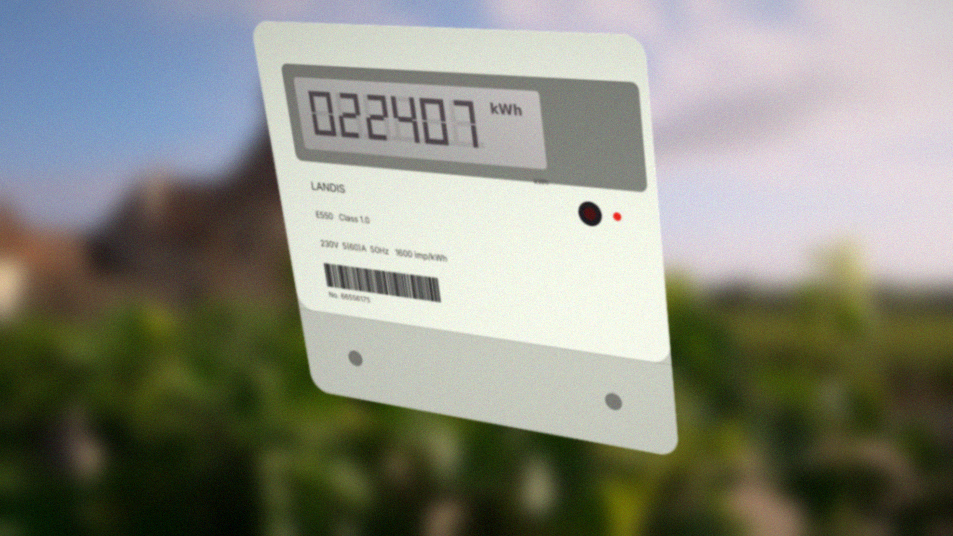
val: {"value": 22407, "unit": "kWh"}
